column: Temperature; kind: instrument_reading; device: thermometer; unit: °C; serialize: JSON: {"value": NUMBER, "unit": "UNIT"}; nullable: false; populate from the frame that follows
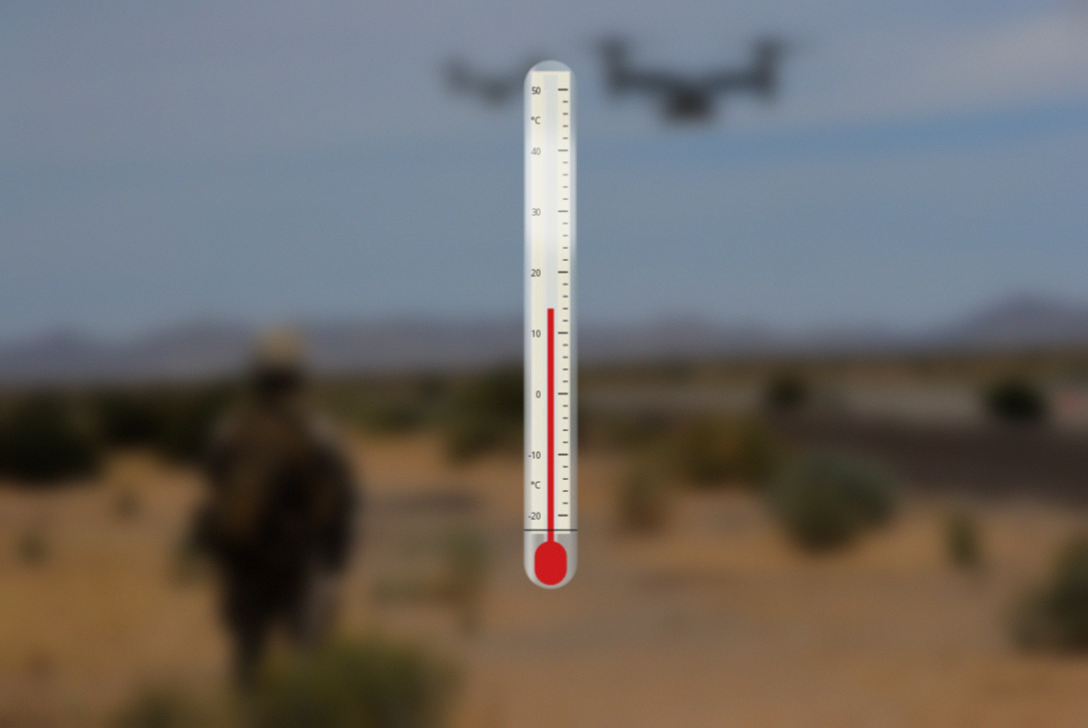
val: {"value": 14, "unit": "°C"}
